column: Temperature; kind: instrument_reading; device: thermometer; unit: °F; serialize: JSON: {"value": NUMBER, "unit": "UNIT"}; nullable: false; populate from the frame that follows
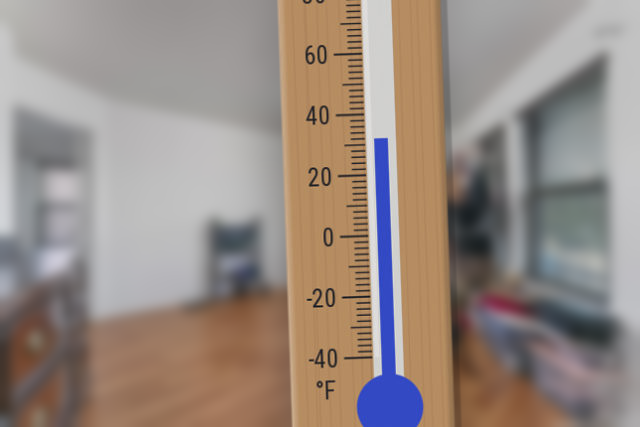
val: {"value": 32, "unit": "°F"}
